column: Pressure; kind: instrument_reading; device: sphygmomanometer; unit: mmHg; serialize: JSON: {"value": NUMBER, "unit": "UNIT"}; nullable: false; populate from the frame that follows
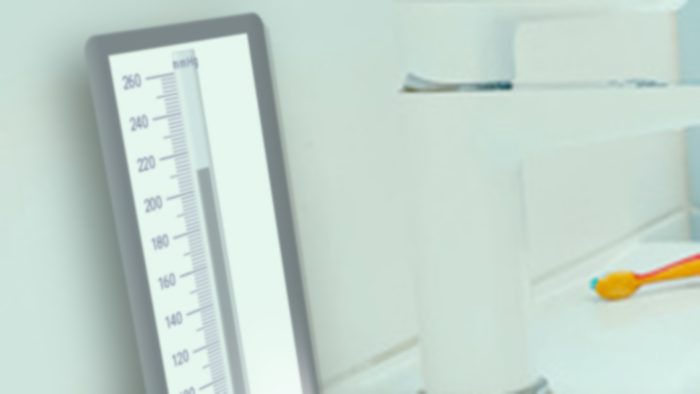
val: {"value": 210, "unit": "mmHg"}
